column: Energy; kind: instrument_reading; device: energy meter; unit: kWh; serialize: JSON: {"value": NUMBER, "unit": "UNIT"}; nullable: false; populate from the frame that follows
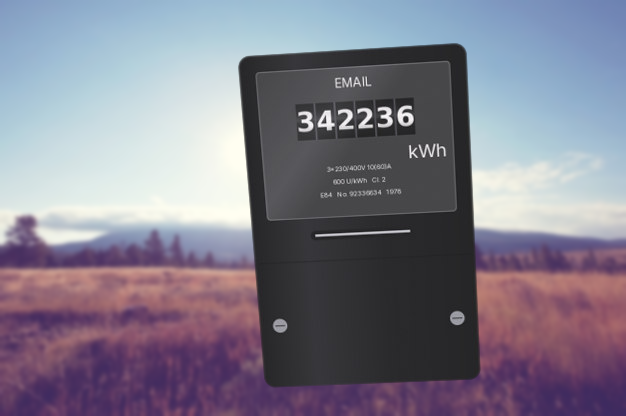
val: {"value": 342236, "unit": "kWh"}
